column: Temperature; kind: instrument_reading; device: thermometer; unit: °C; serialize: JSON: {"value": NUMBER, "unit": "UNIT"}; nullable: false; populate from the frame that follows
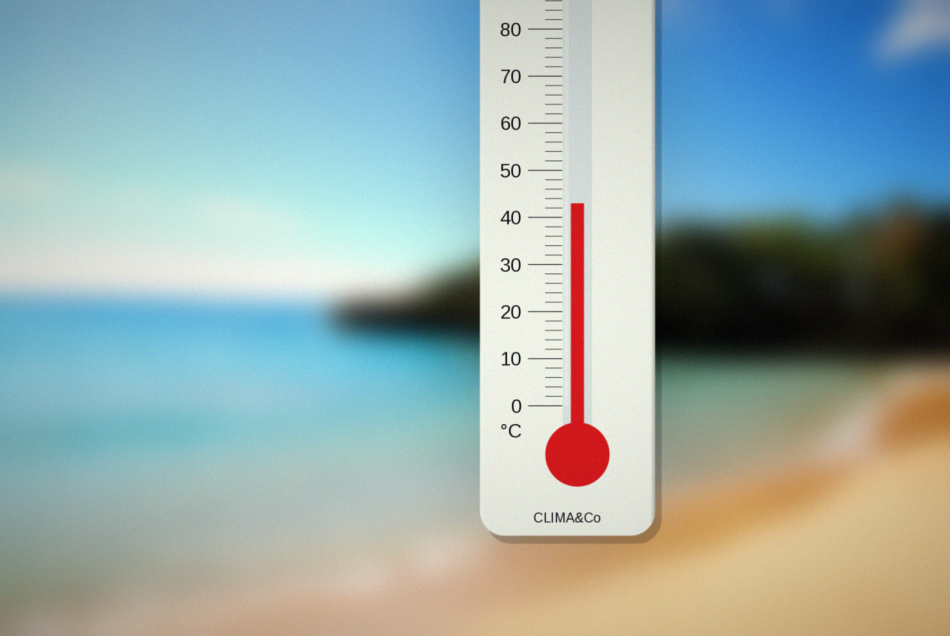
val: {"value": 43, "unit": "°C"}
